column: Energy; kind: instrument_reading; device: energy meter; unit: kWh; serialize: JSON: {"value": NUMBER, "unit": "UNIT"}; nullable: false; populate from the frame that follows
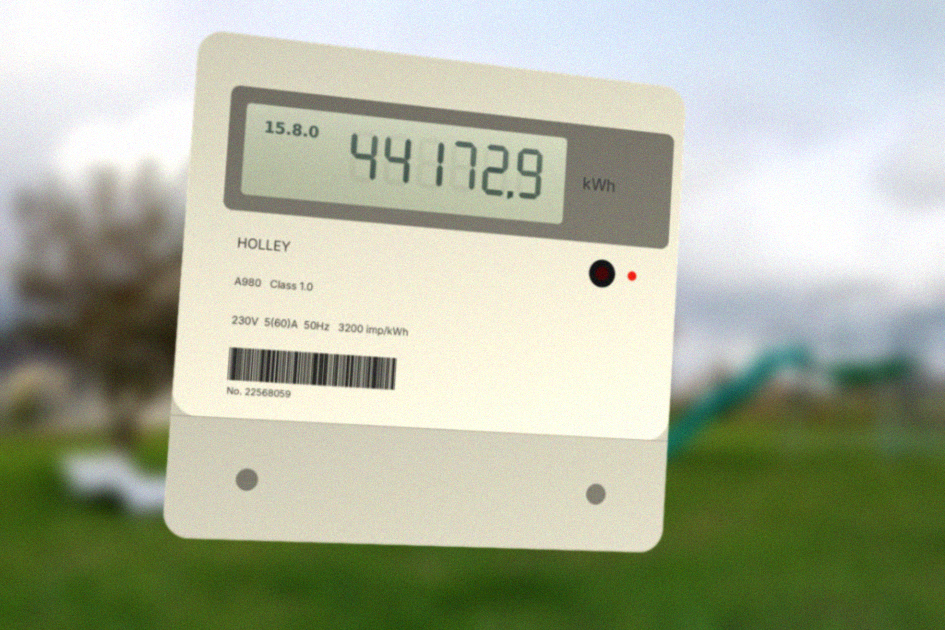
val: {"value": 44172.9, "unit": "kWh"}
